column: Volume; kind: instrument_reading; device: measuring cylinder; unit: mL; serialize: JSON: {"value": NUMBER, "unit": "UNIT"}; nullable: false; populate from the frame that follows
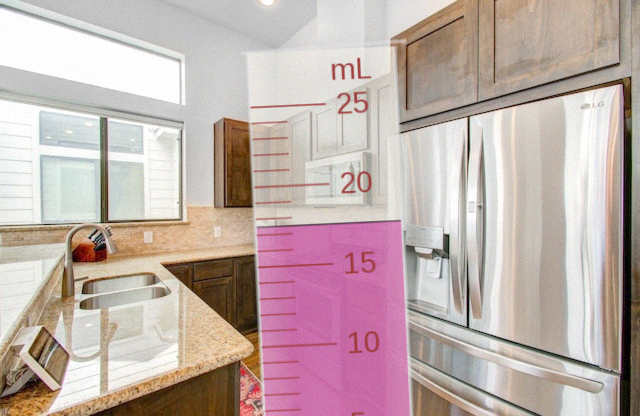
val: {"value": 17.5, "unit": "mL"}
